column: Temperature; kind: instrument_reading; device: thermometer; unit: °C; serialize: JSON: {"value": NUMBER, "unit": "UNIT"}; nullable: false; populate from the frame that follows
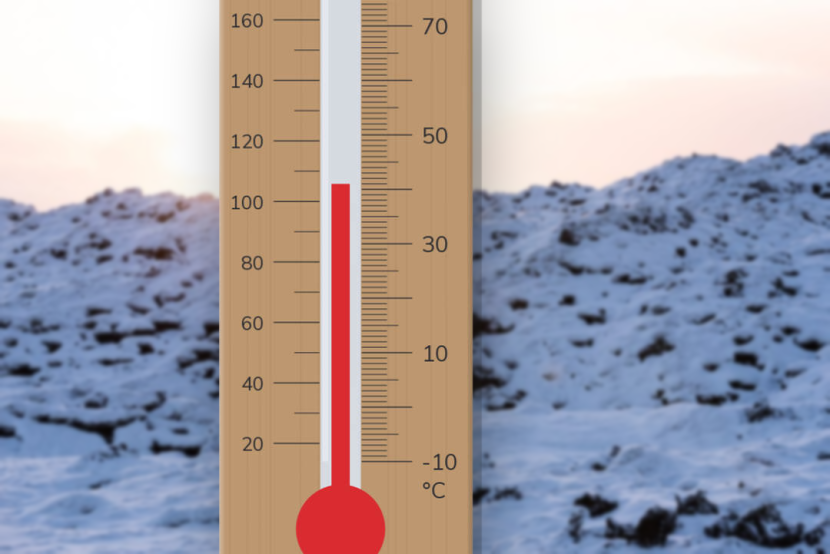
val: {"value": 41, "unit": "°C"}
